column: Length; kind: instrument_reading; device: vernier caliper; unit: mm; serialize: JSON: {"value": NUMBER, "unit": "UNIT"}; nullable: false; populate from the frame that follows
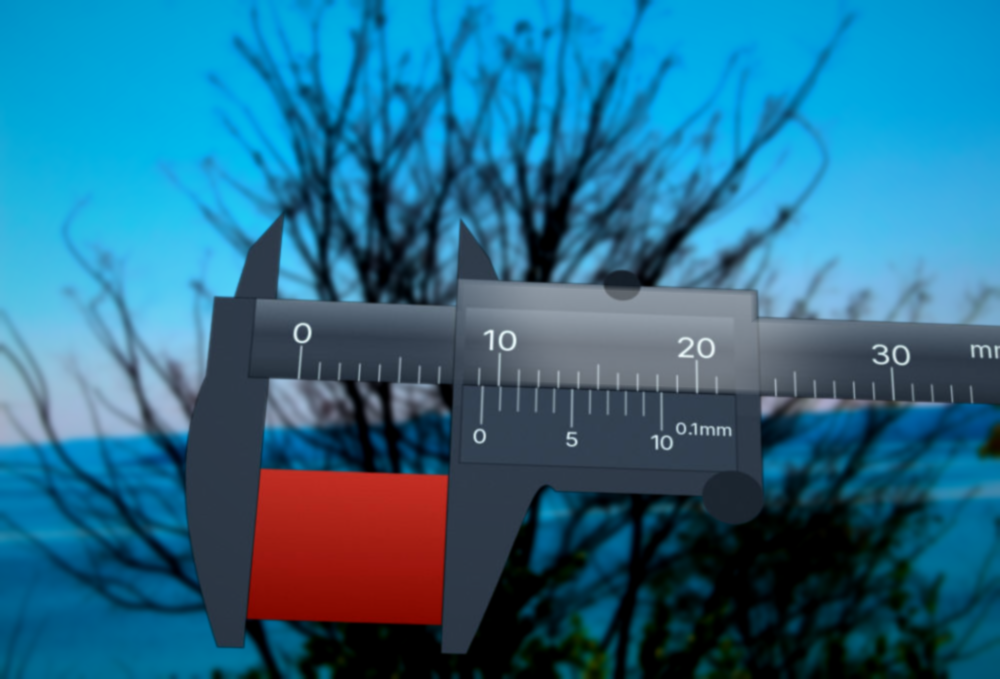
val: {"value": 9.2, "unit": "mm"}
